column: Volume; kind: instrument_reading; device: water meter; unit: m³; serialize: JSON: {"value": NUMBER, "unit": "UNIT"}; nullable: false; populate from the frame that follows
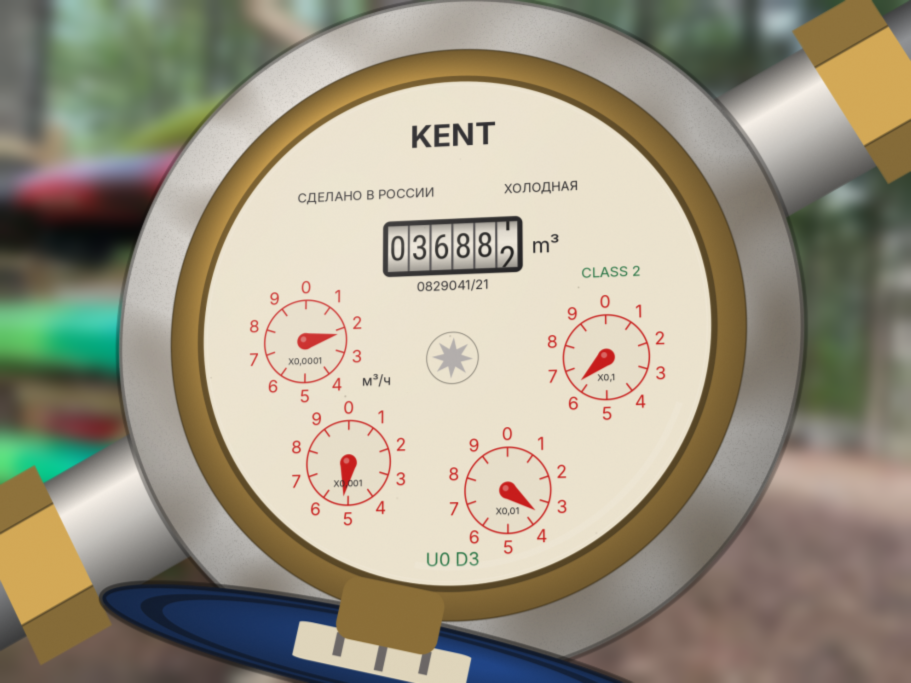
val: {"value": 36881.6352, "unit": "m³"}
